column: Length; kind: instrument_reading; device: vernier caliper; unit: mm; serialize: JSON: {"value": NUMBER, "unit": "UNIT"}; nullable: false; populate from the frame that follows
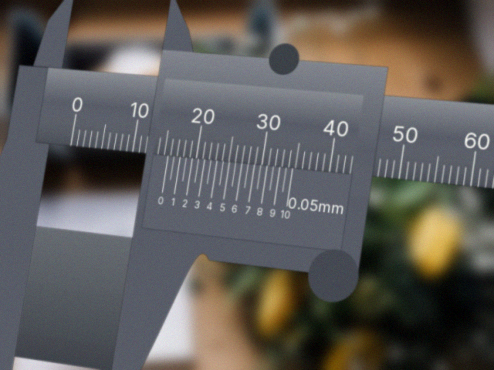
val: {"value": 15.6, "unit": "mm"}
